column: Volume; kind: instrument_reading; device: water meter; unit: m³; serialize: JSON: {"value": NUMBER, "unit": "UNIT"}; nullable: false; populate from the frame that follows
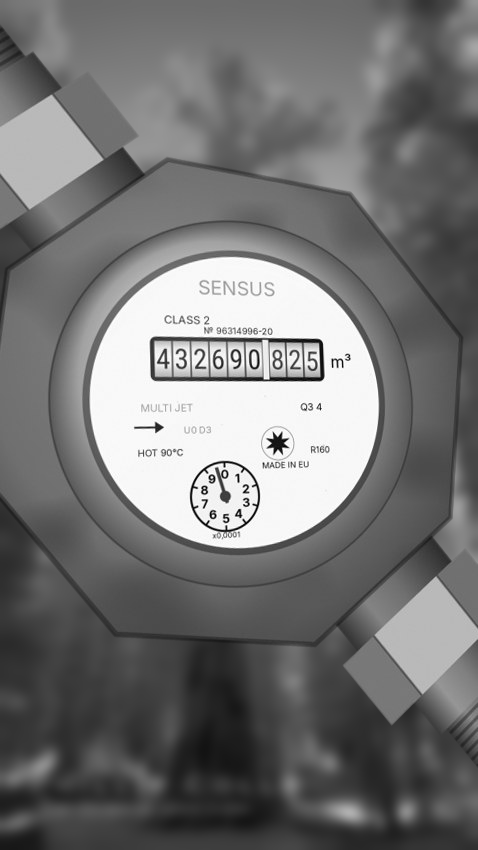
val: {"value": 432690.8249, "unit": "m³"}
